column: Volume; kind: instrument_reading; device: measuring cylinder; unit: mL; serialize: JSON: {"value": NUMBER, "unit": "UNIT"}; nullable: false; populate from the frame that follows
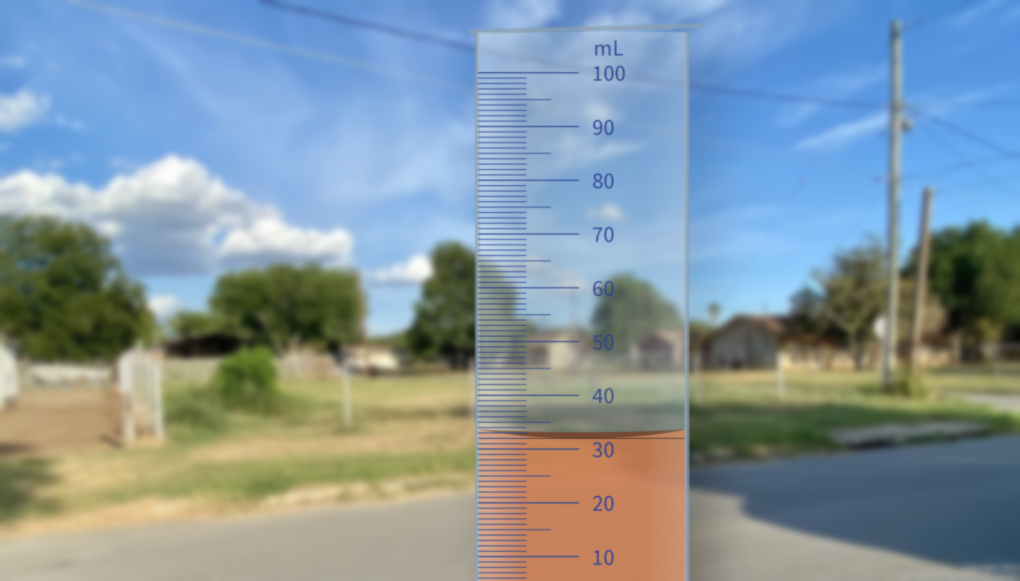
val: {"value": 32, "unit": "mL"}
